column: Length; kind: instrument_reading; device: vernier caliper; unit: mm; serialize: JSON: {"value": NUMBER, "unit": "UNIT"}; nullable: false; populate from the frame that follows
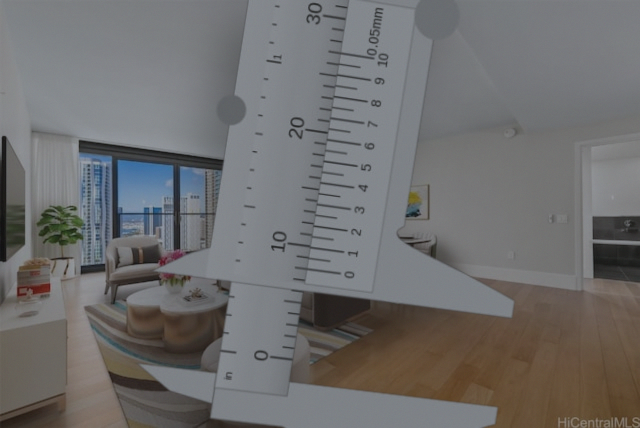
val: {"value": 8.0, "unit": "mm"}
